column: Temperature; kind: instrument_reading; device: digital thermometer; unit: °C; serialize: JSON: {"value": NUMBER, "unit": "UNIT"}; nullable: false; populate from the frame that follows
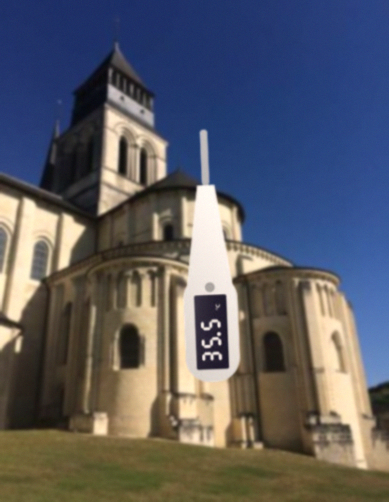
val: {"value": 35.5, "unit": "°C"}
